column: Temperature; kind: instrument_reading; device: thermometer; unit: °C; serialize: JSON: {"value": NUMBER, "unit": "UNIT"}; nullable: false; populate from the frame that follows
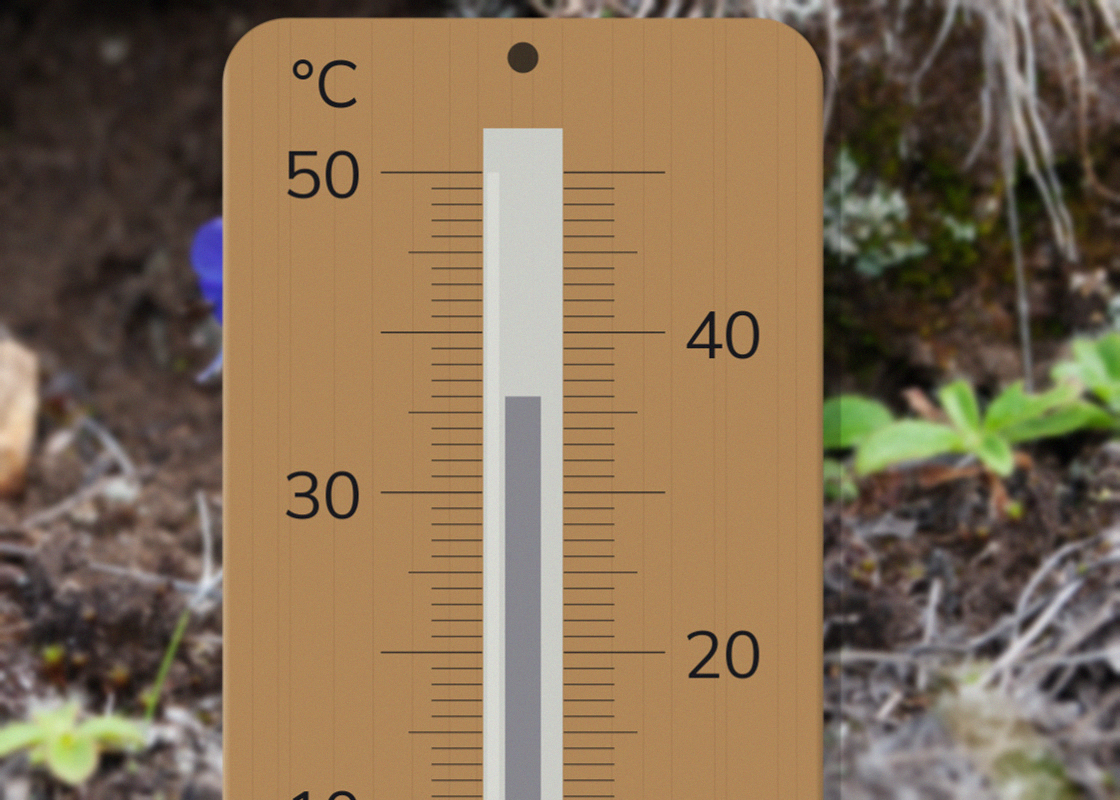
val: {"value": 36, "unit": "°C"}
